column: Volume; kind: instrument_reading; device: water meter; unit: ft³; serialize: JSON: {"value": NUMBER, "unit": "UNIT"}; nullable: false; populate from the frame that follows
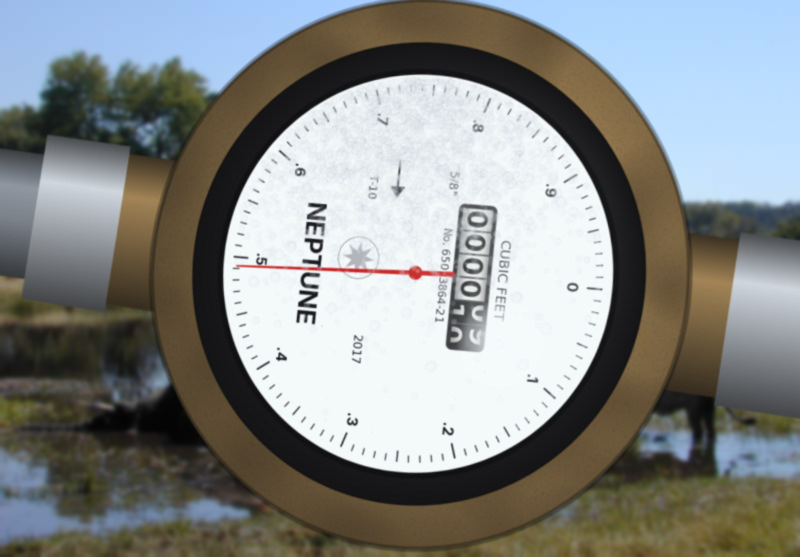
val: {"value": 9.49, "unit": "ft³"}
